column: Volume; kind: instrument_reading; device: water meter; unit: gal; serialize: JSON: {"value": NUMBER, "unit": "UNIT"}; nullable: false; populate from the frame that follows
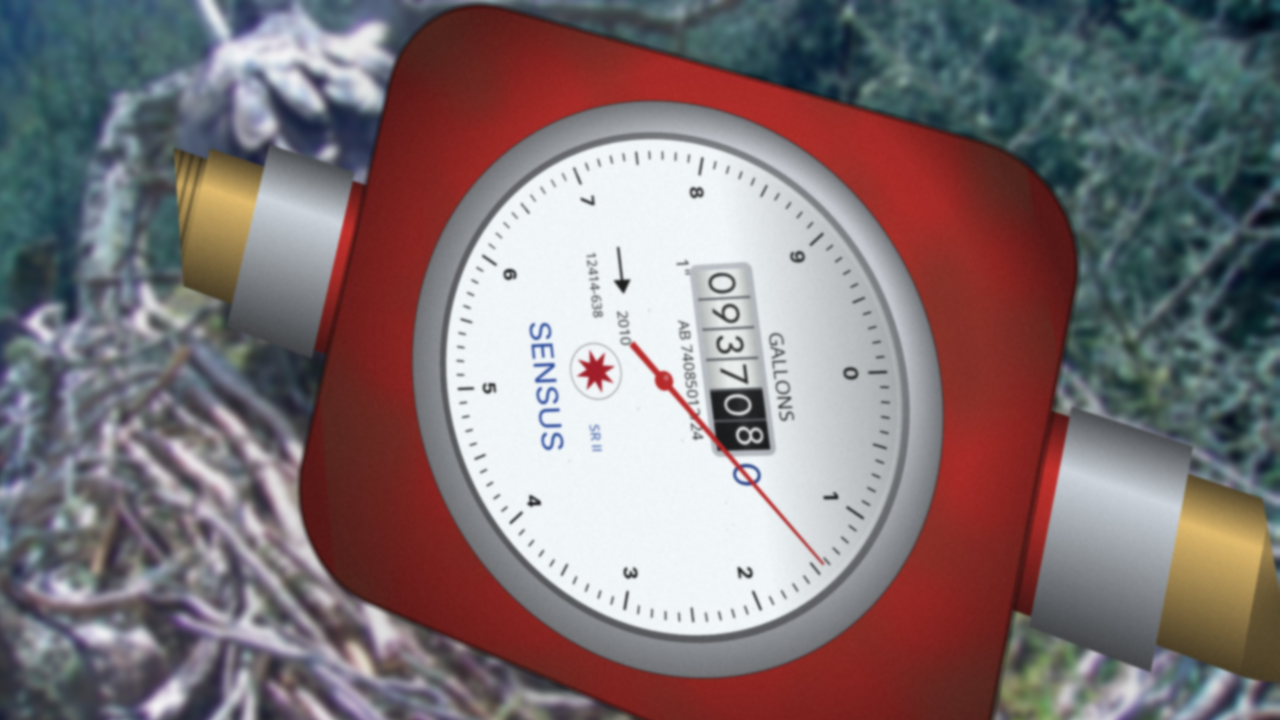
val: {"value": 937081.4, "unit": "gal"}
